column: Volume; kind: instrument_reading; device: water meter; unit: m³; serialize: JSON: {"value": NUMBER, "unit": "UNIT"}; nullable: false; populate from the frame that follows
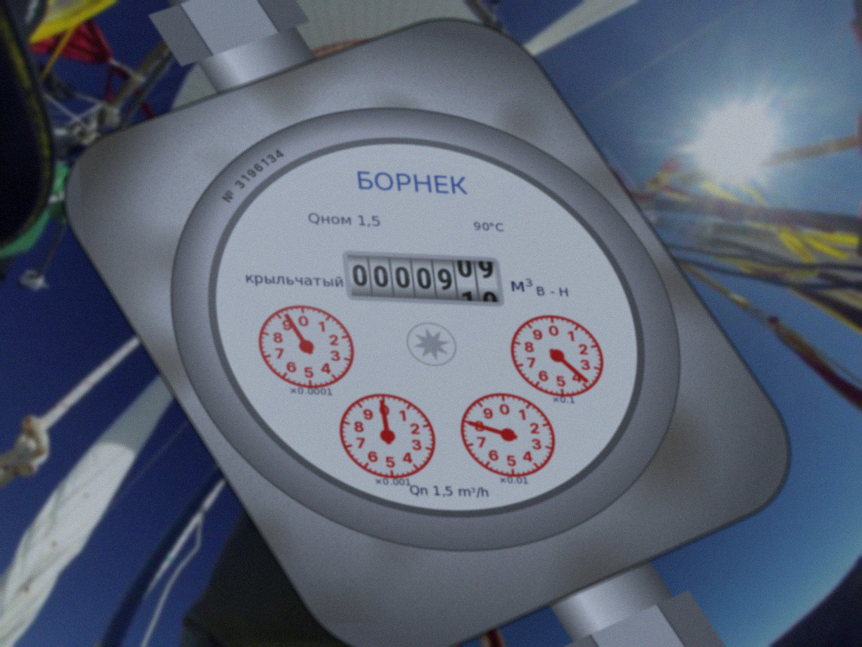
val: {"value": 909.3799, "unit": "m³"}
